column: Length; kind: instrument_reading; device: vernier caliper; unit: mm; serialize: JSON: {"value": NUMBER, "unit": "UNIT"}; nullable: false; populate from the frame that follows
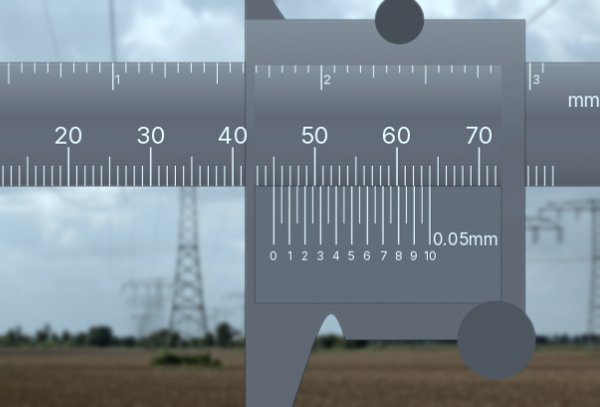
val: {"value": 45.0, "unit": "mm"}
